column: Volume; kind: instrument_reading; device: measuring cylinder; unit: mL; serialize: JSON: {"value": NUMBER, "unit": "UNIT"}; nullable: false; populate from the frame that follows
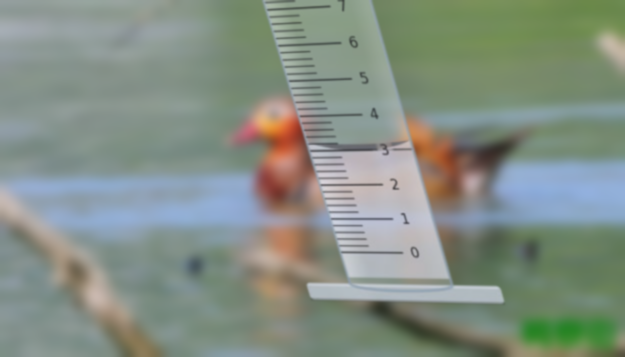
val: {"value": 3, "unit": "mL"}
